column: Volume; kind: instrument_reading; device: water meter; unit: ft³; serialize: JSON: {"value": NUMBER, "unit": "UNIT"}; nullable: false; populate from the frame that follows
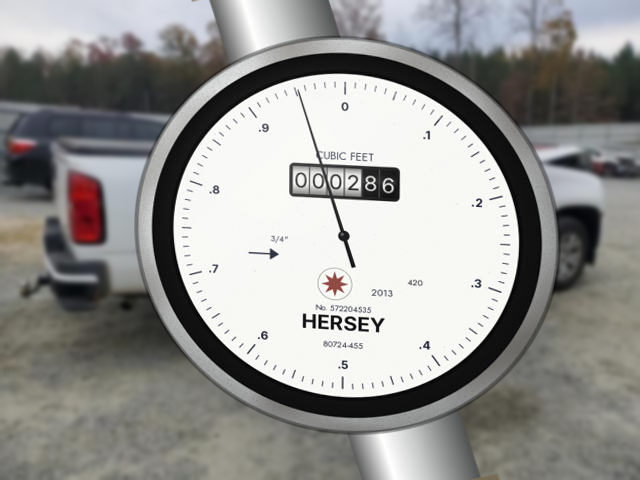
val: {"value": 285.95, "unit": "ft³"}
